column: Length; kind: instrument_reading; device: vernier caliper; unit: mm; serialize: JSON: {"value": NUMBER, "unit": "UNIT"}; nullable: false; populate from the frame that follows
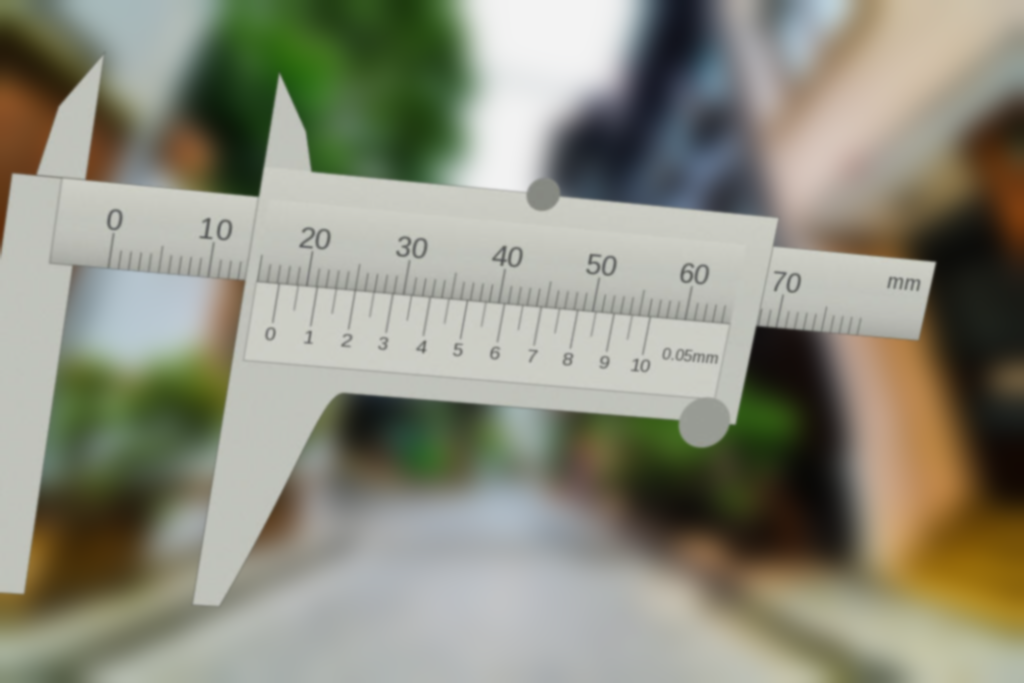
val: {"value": 17.2, "unit": "mm"}
